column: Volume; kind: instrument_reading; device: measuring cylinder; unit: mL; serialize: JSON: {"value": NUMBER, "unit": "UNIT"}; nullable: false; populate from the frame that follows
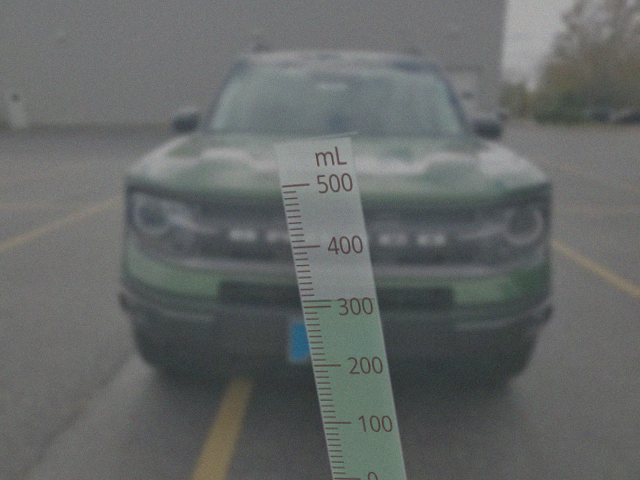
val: {"value": 310, "unit": "mL"}
